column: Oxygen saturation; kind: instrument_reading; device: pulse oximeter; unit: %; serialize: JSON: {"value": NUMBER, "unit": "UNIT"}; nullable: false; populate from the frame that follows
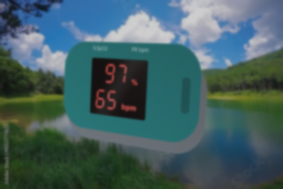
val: {"value": 97, "unit": "%"}
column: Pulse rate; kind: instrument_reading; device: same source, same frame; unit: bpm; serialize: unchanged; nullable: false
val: {"value": 65, "unit": "bpm"}
